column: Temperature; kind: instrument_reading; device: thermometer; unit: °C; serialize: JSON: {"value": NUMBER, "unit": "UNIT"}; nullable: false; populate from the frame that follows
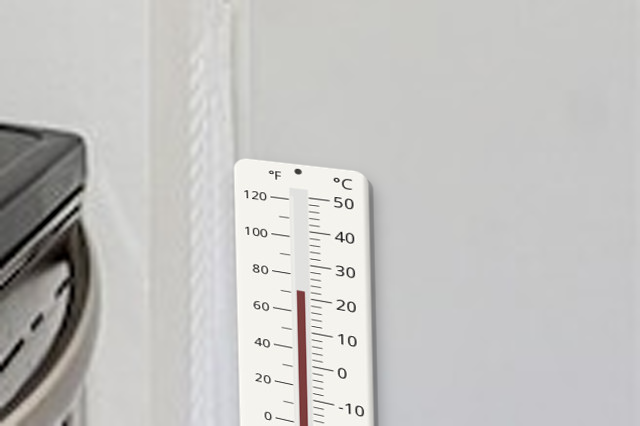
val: {"value": 22, "unit": "°C"}
